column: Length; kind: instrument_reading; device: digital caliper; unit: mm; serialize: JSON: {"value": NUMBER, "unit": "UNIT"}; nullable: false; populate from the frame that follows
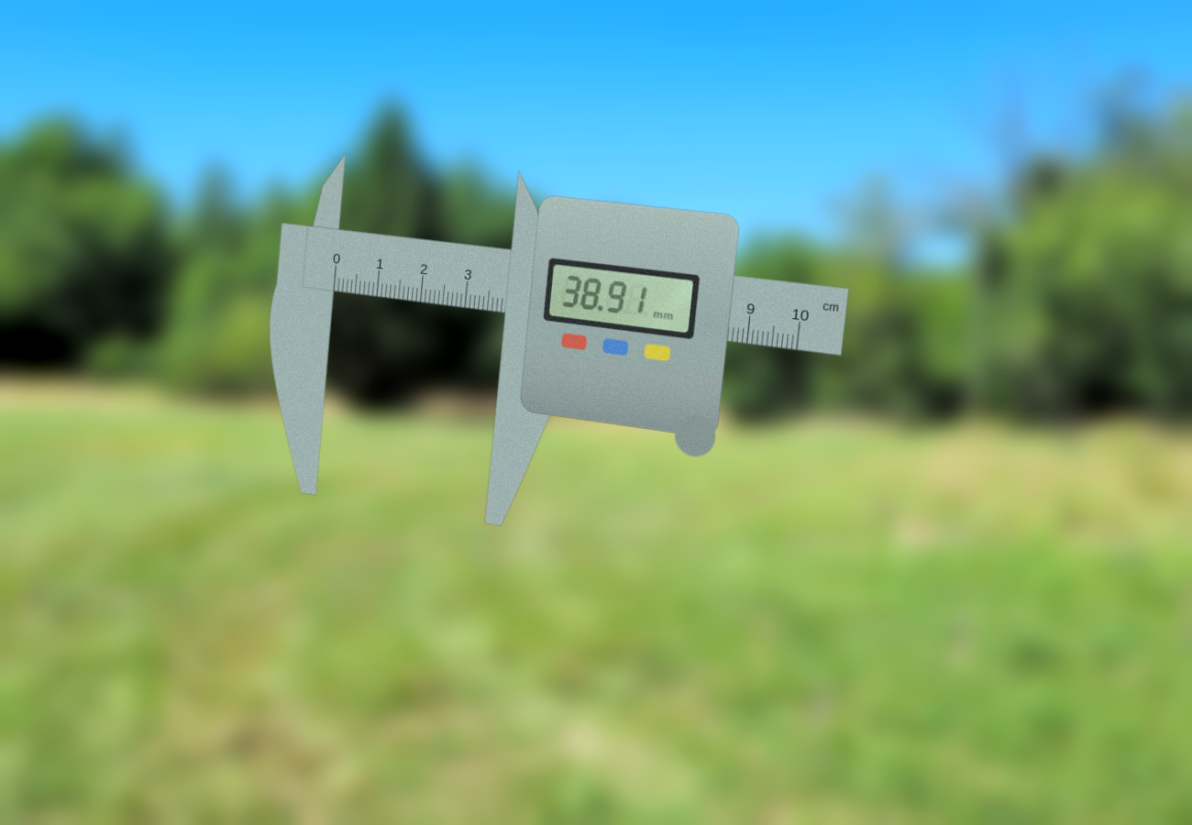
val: {"value": 38.91, "unit": "mm"}
